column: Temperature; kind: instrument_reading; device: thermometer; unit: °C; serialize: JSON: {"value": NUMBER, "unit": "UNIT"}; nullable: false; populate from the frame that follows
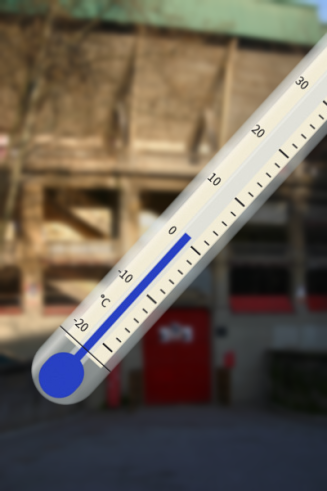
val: {"value": 1, "unit": "°C"}
